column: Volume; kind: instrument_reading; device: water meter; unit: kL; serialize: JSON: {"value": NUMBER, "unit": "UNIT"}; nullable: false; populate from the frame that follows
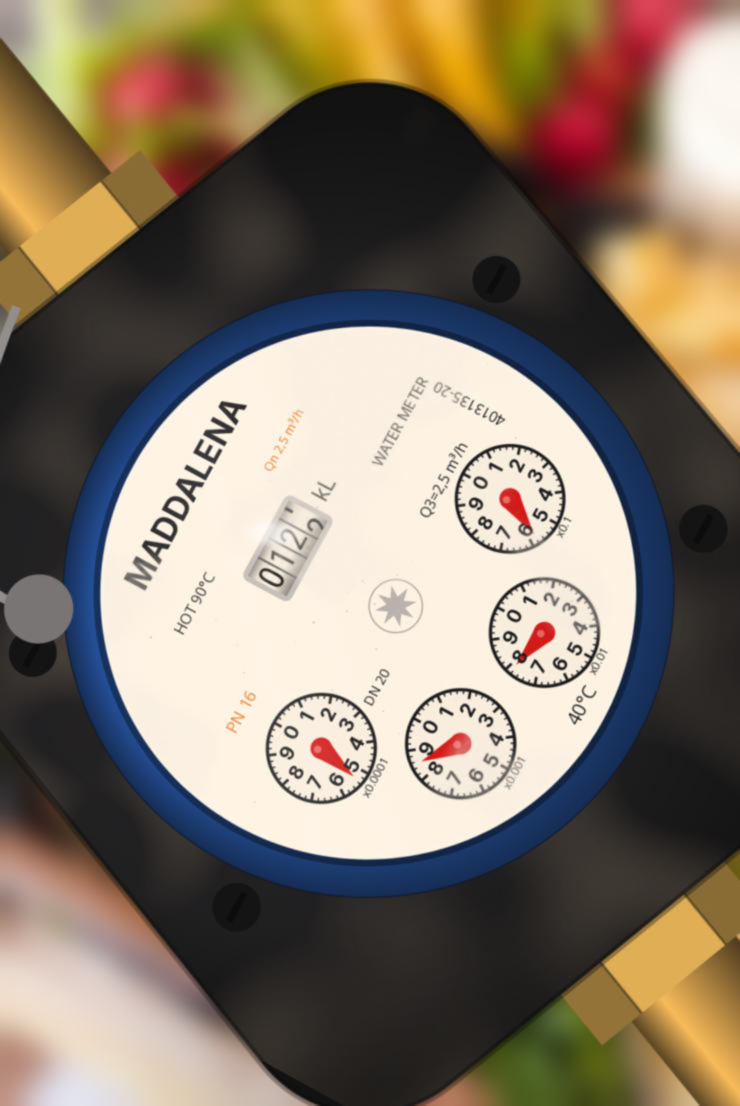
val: {"value": 121.5785, "unit": "kL"}
